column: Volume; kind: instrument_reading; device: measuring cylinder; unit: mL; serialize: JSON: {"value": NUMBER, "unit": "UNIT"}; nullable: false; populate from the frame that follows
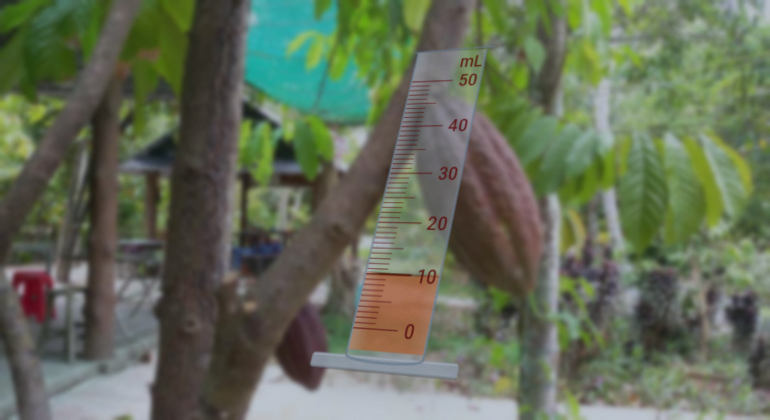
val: {"value": 10, "unit": "mL"}
